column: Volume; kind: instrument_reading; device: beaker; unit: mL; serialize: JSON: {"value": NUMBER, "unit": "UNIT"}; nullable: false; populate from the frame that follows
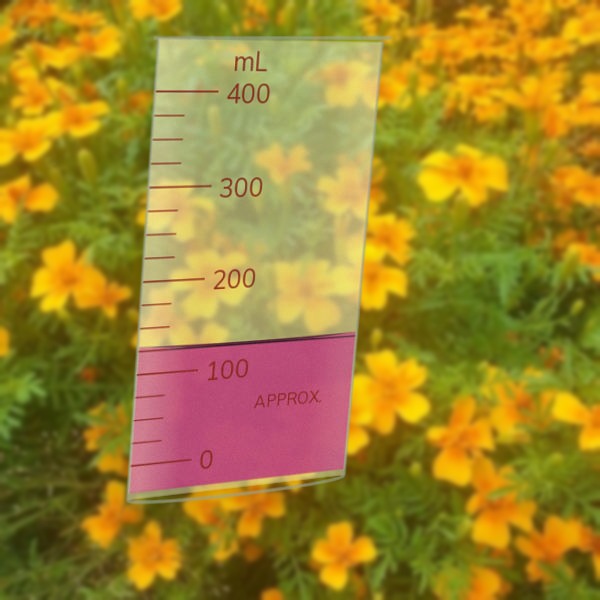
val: {"value": 125, "unit": "mL"}
